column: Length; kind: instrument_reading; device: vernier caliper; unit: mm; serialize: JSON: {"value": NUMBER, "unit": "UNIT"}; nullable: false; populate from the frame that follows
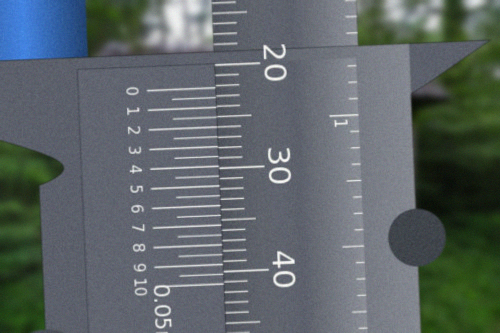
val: {"value": 22.2, "unit": "mm"}
